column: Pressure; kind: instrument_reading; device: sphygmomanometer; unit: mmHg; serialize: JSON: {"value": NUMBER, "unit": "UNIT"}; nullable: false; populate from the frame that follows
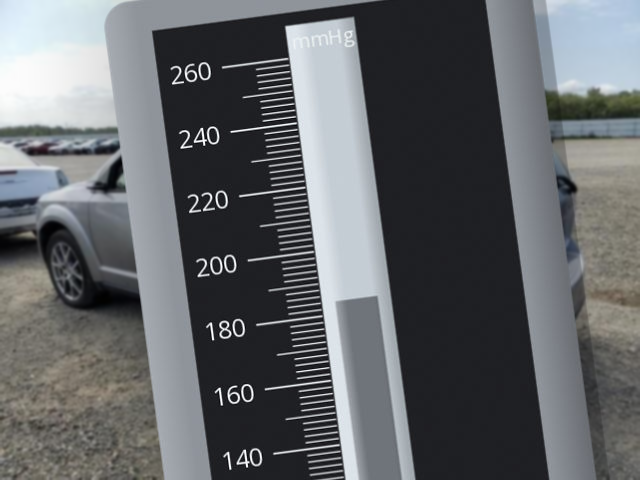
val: {"value": 184, "unit": "mmHg"}
